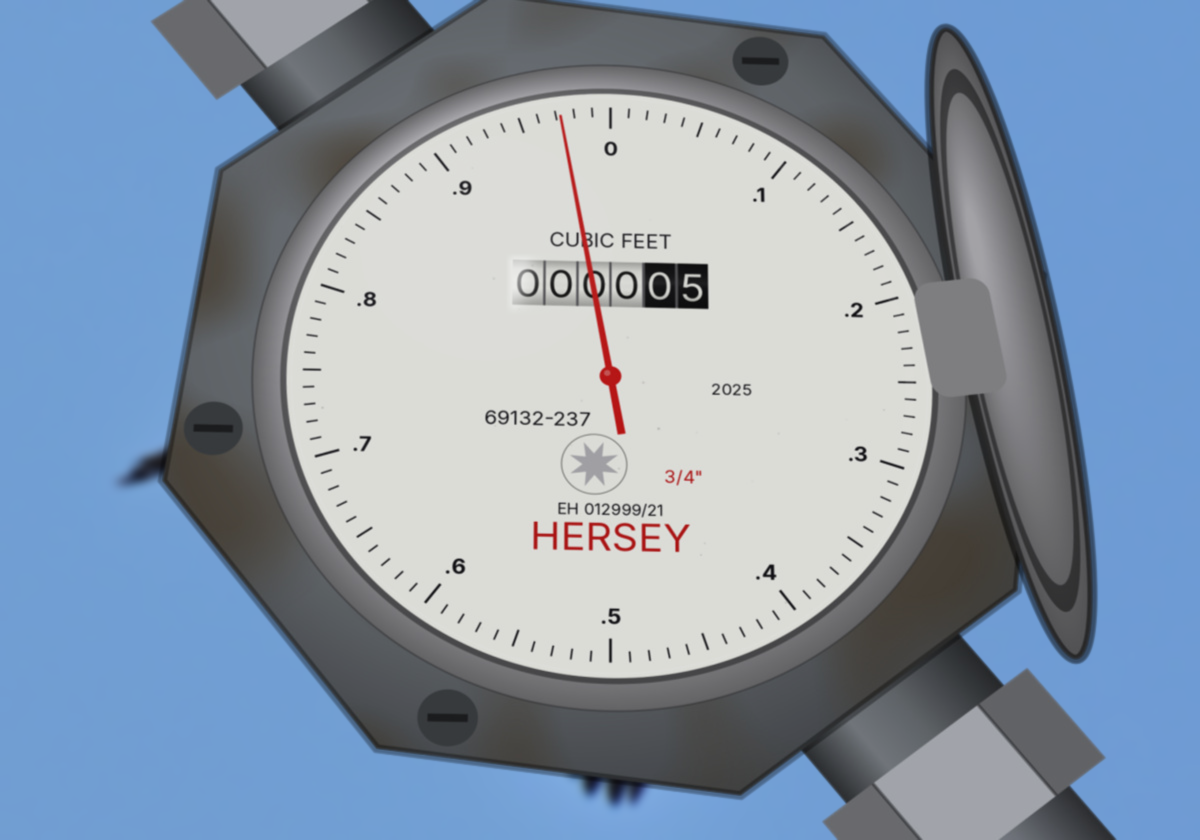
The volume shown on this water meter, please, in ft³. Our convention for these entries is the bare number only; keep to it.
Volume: 4.97
